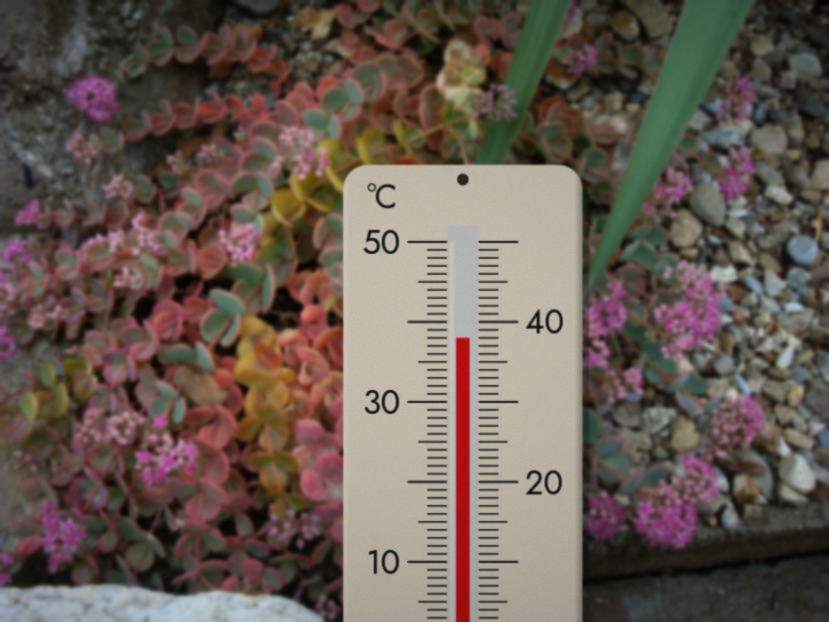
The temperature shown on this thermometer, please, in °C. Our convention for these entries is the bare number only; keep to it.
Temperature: 38
